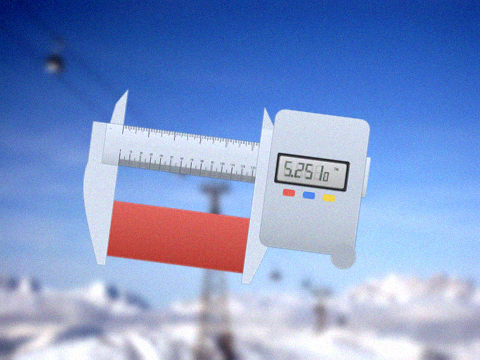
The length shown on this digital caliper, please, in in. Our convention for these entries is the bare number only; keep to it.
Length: 5.2510
